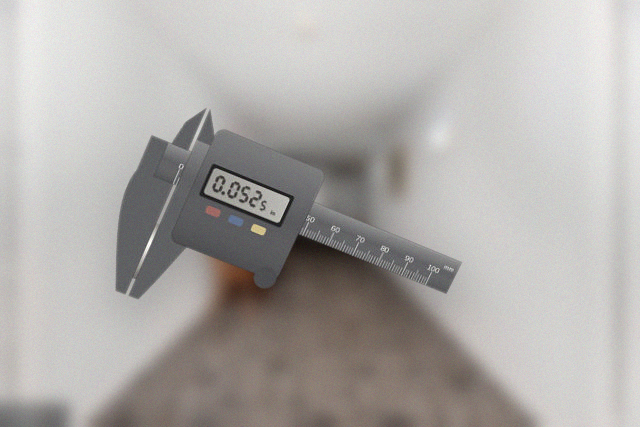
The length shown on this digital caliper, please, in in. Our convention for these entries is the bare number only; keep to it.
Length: 0.0525
